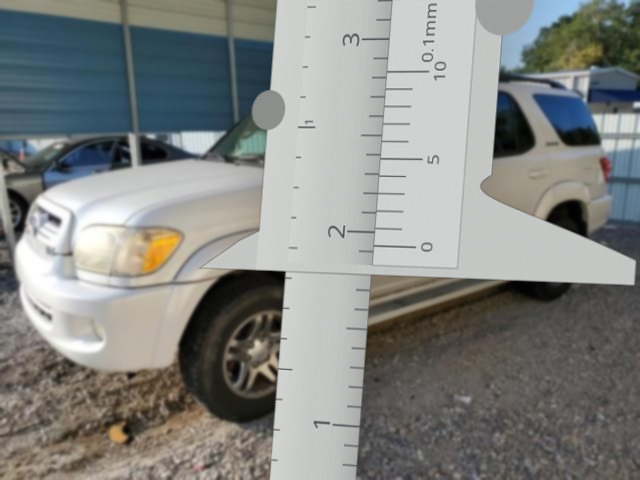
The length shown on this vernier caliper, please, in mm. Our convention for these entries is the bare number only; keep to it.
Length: 19.3
